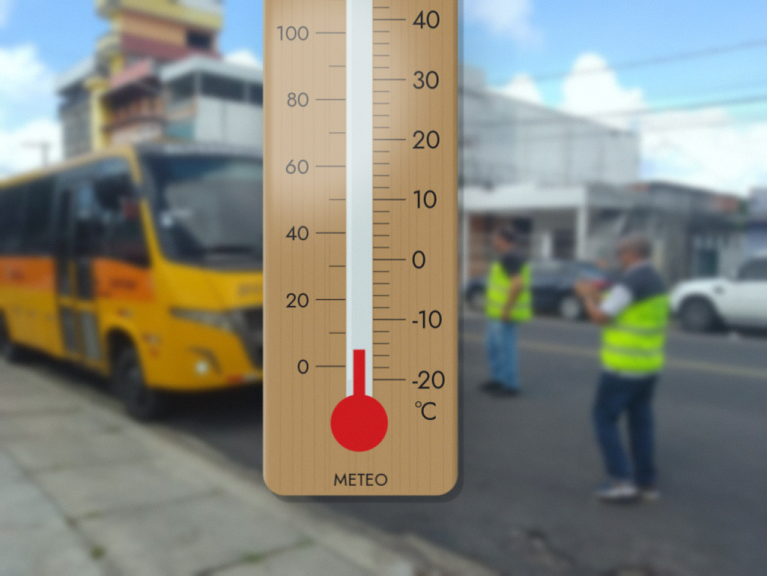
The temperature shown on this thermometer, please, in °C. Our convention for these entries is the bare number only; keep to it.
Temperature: -15
